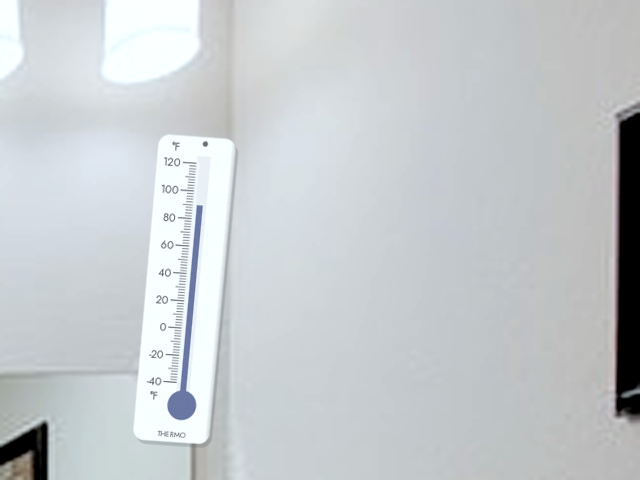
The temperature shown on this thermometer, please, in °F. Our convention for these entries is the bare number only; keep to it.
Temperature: 90
